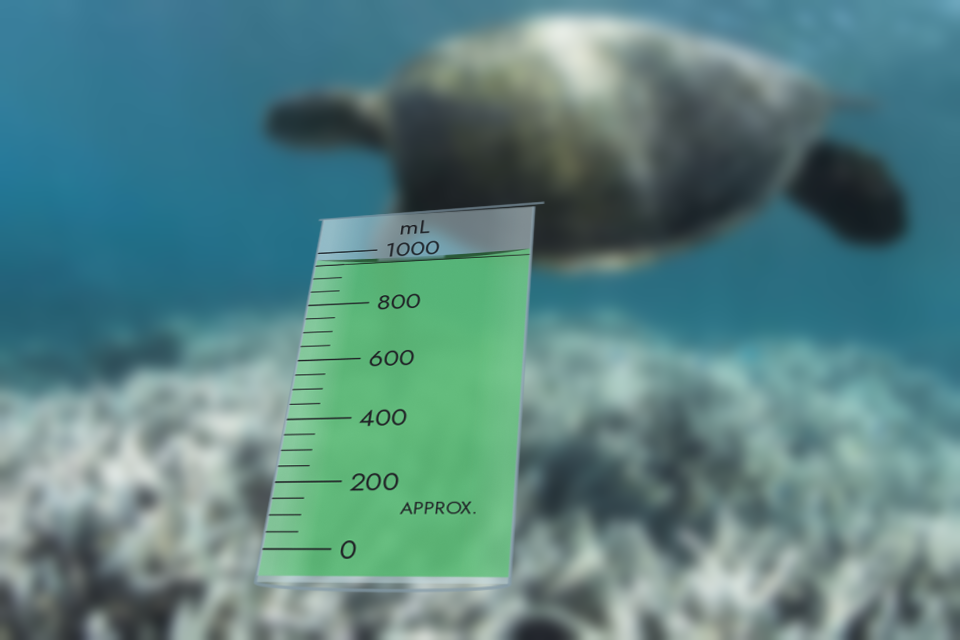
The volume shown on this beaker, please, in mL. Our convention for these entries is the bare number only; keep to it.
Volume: 950
